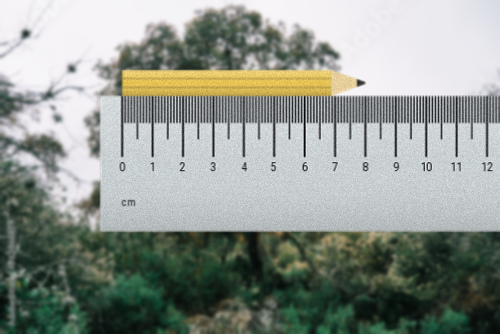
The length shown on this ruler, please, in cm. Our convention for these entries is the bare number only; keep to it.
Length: 8
